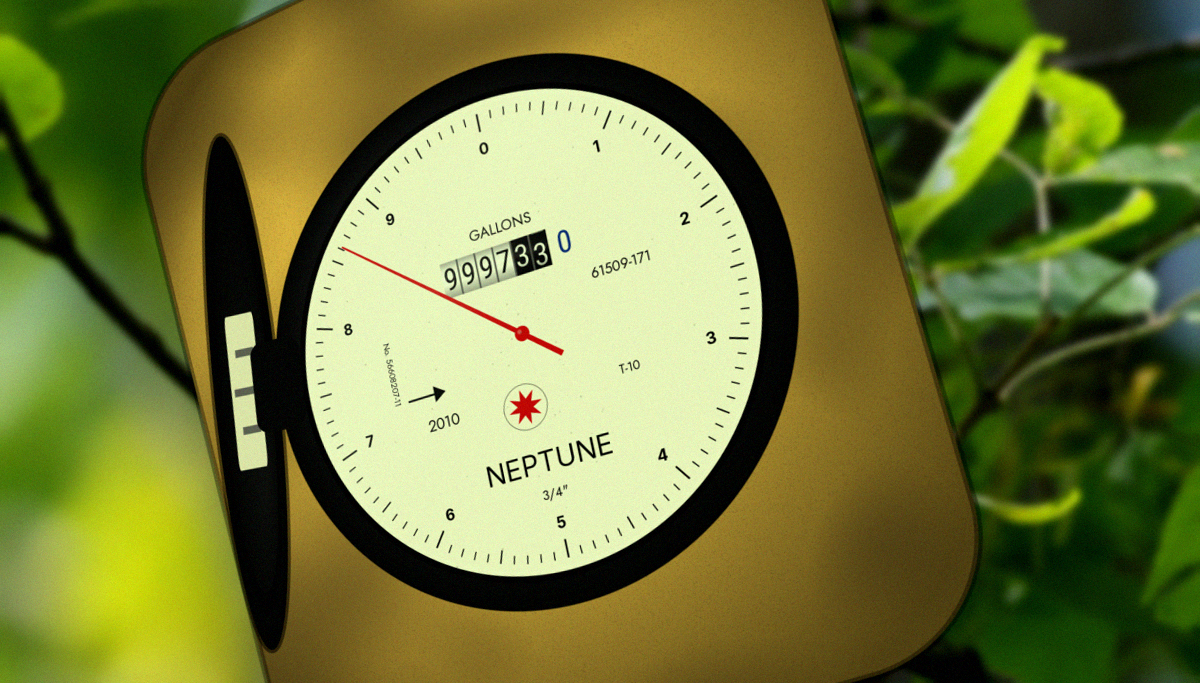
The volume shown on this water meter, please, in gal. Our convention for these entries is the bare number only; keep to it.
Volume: 9997328.6
